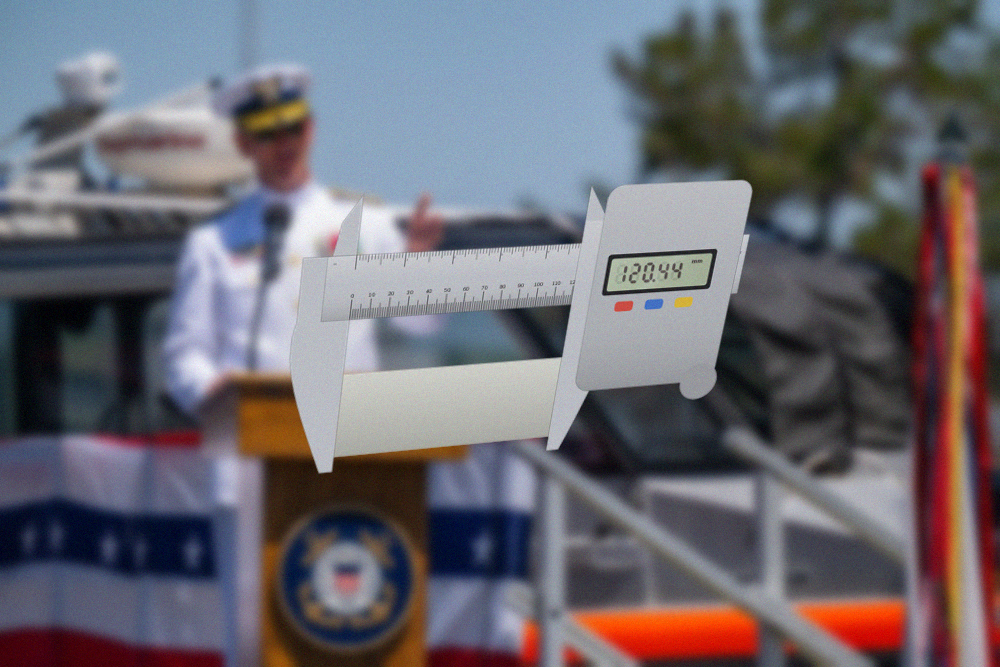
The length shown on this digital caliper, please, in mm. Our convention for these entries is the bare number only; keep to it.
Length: 120.44
